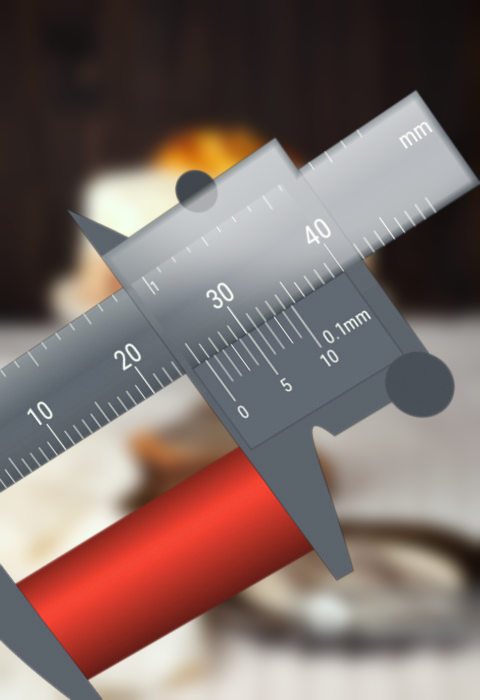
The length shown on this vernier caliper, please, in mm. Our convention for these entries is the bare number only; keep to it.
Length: 25.6
